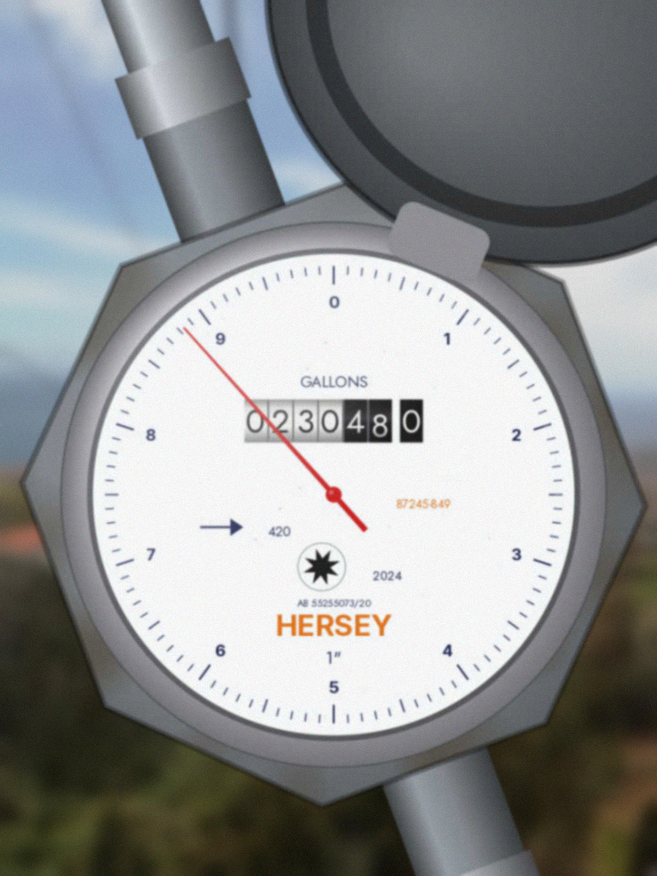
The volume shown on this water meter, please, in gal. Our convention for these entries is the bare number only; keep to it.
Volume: 230478.8
